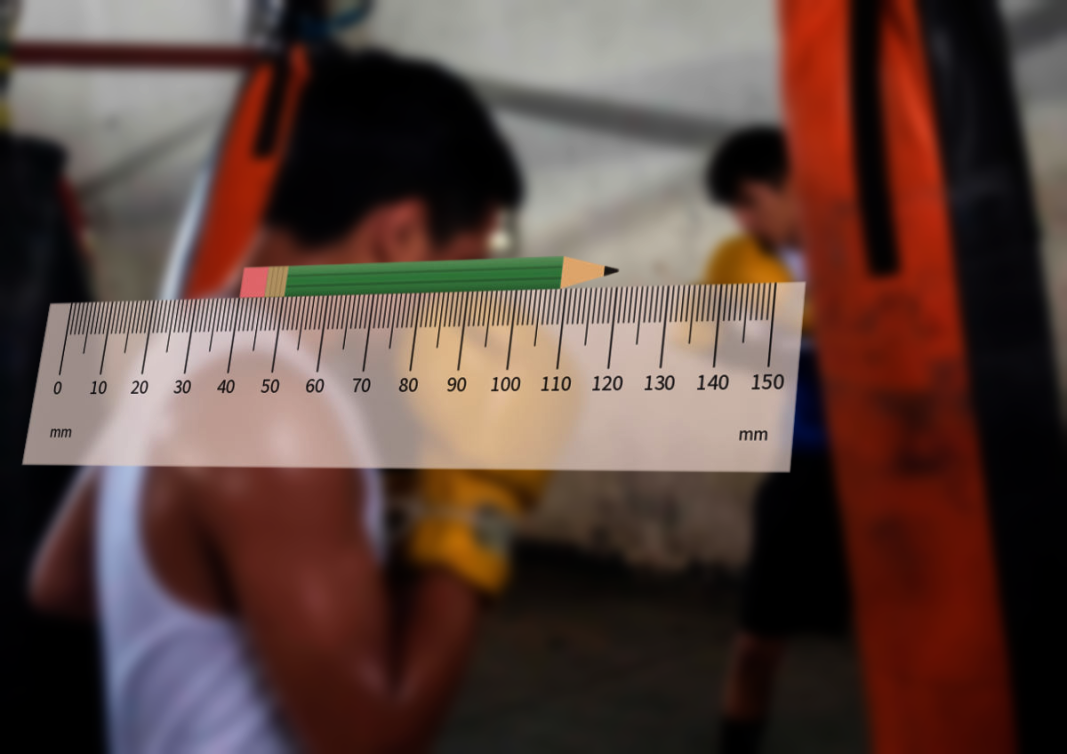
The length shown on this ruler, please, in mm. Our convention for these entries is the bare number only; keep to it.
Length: 80
